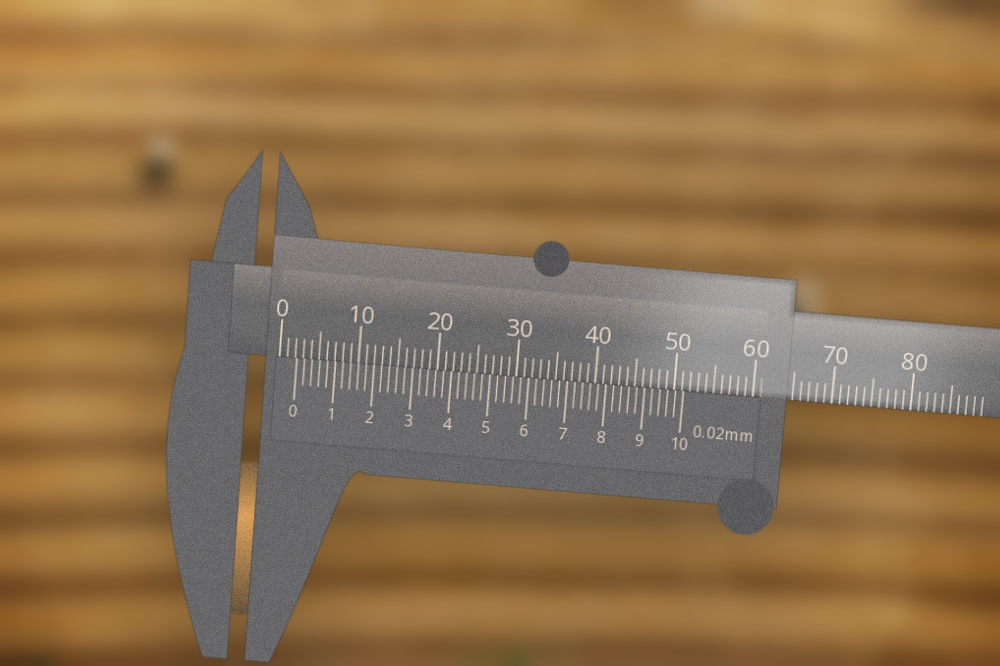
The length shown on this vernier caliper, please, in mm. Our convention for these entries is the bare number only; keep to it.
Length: 2.2
